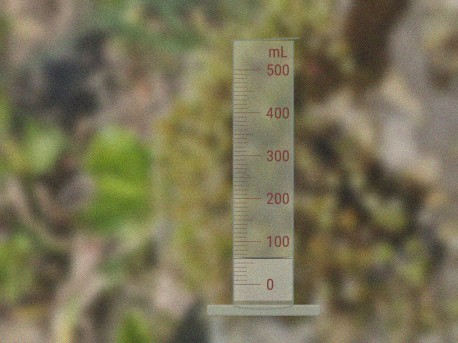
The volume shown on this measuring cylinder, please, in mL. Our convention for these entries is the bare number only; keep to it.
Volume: 60
